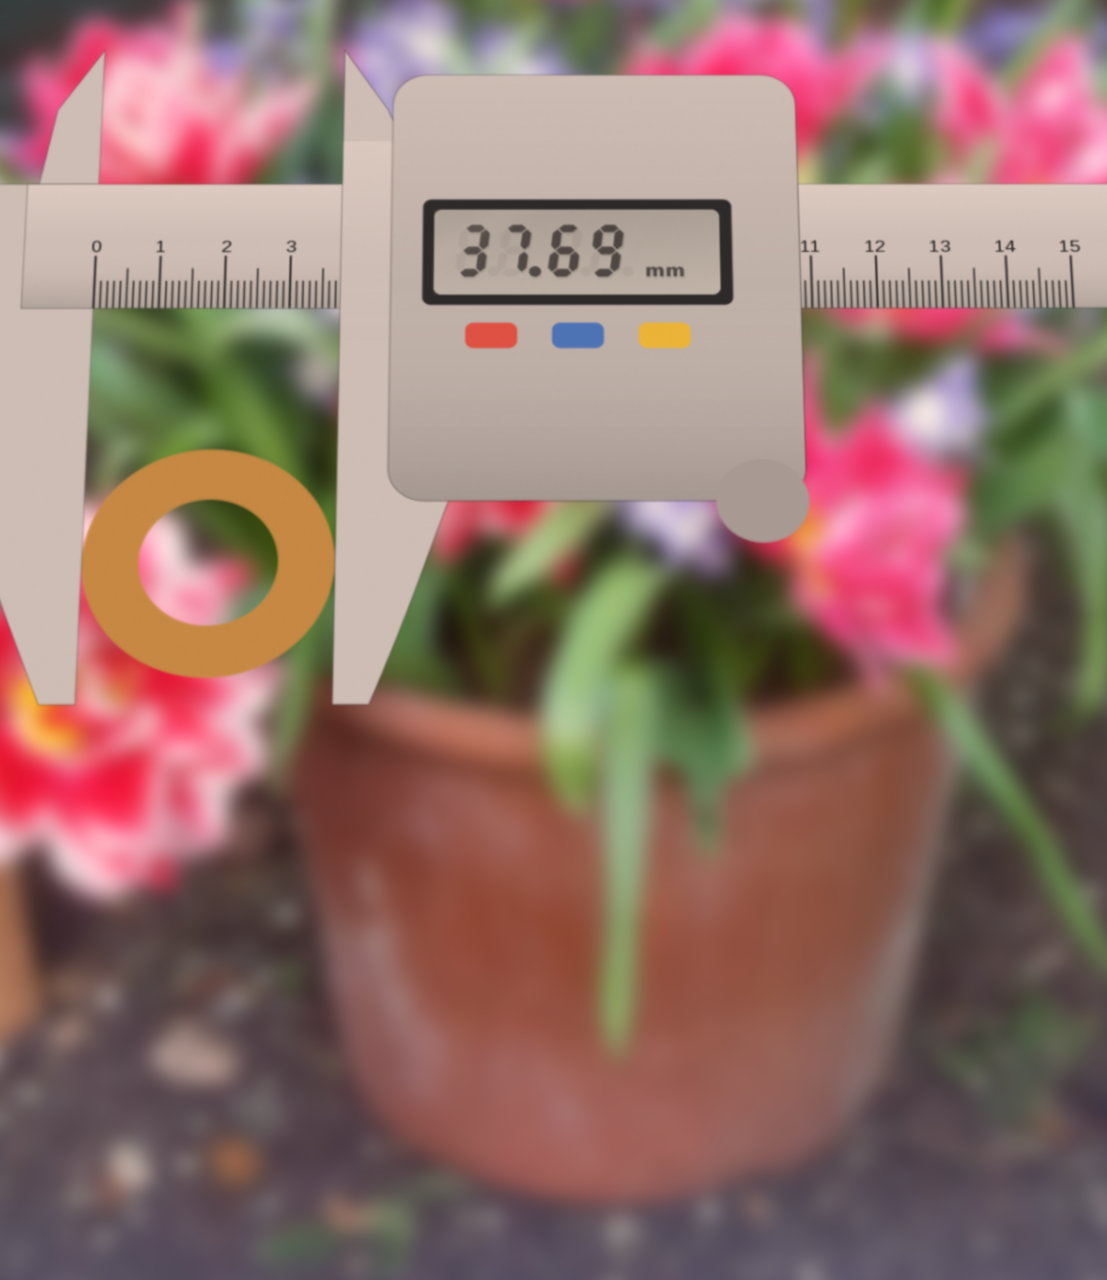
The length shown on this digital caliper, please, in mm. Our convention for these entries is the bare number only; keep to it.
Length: 37.69
